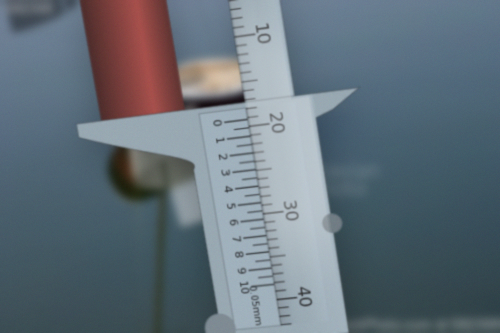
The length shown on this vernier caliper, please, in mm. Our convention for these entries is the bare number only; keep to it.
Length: 19.2
